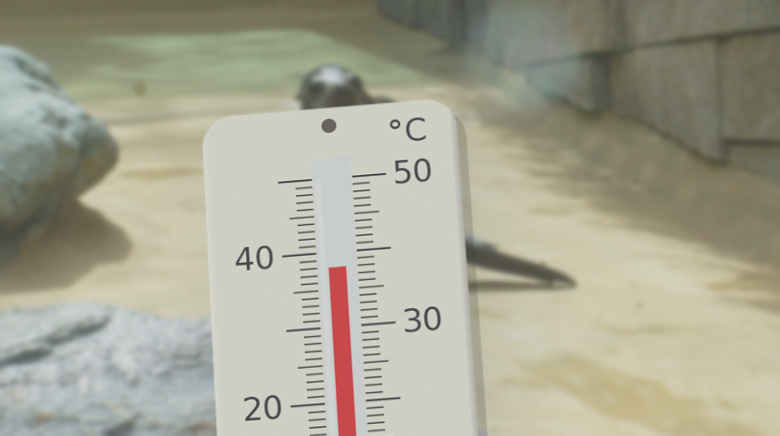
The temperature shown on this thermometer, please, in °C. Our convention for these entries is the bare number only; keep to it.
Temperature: 38
